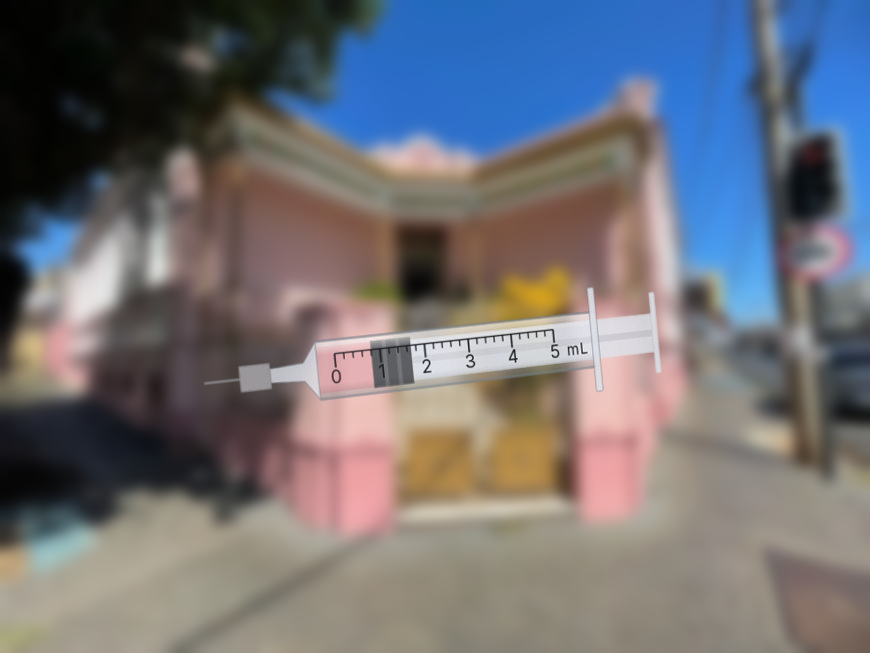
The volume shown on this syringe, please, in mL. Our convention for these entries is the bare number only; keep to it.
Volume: 0.8
